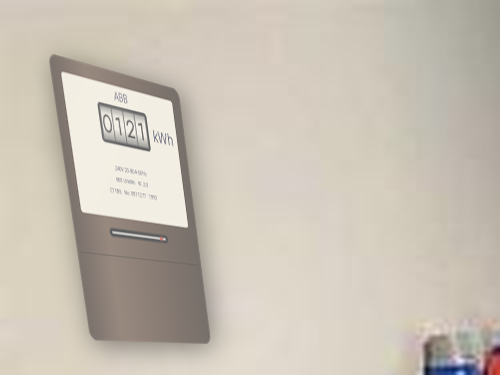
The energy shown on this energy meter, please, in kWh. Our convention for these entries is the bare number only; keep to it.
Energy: 121
